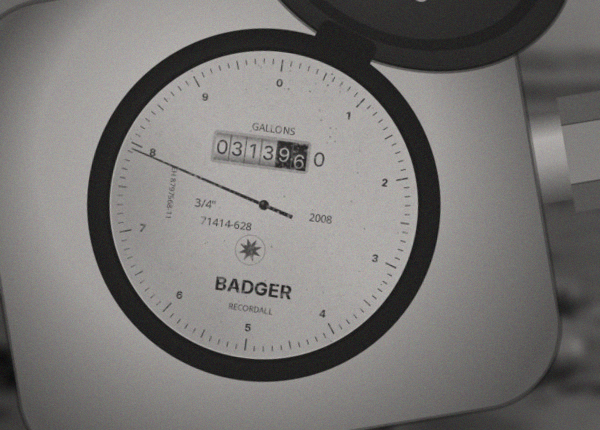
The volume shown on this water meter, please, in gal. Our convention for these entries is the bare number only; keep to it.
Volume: 313957.9
